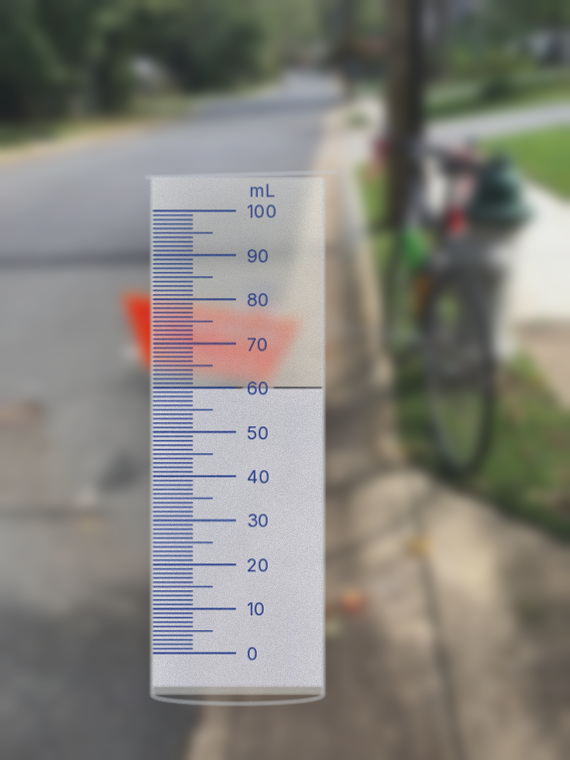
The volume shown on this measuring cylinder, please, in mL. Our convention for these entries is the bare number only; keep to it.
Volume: 60
